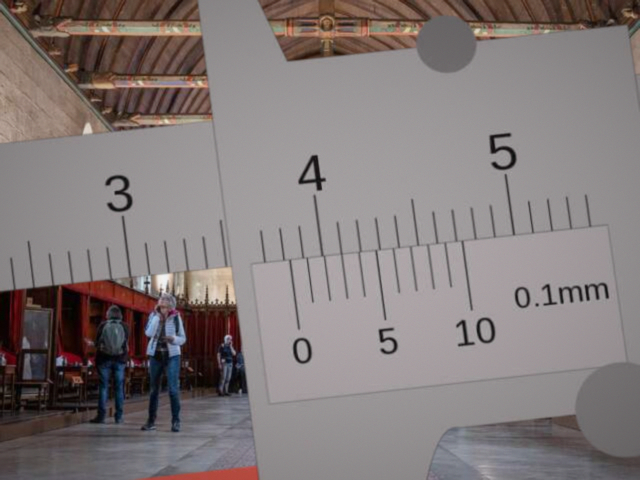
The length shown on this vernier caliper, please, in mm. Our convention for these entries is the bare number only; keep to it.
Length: 38.3
